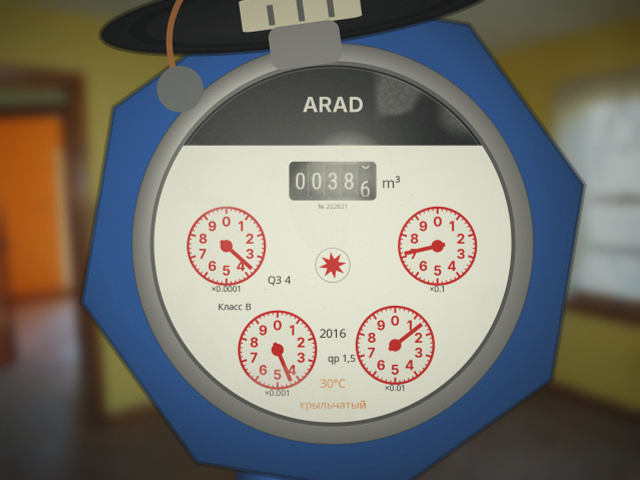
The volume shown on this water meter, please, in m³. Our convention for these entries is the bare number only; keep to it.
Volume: 385.7143
